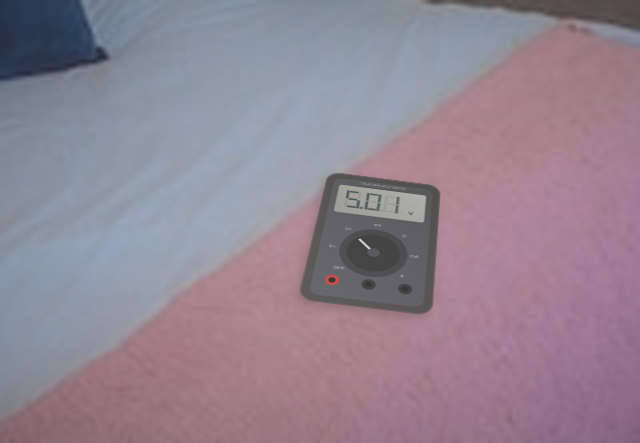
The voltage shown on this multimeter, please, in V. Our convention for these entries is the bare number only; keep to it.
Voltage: 5.01
